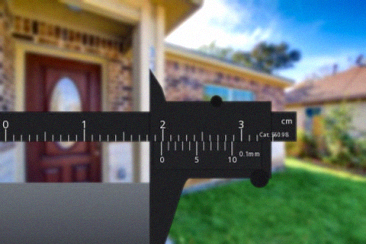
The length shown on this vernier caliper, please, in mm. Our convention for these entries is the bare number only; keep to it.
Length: 19.8
